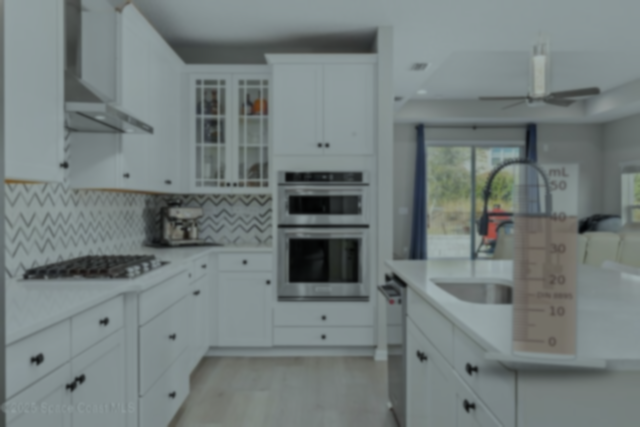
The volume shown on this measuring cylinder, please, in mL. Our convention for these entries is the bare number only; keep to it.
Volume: 40
